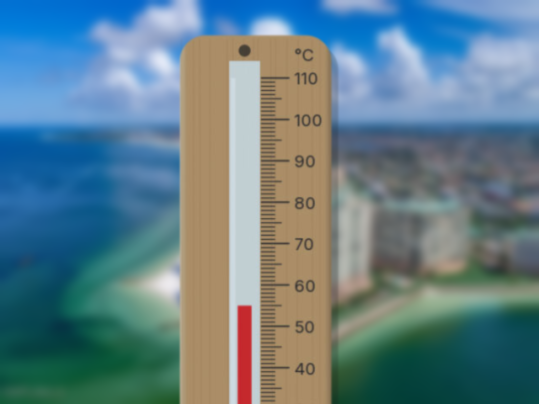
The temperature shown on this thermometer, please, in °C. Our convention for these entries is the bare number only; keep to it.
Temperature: 55
